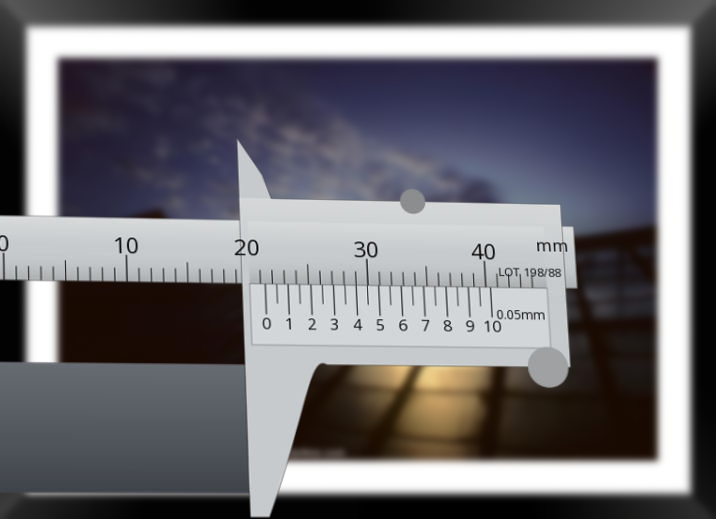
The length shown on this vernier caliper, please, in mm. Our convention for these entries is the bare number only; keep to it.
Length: 21.4
